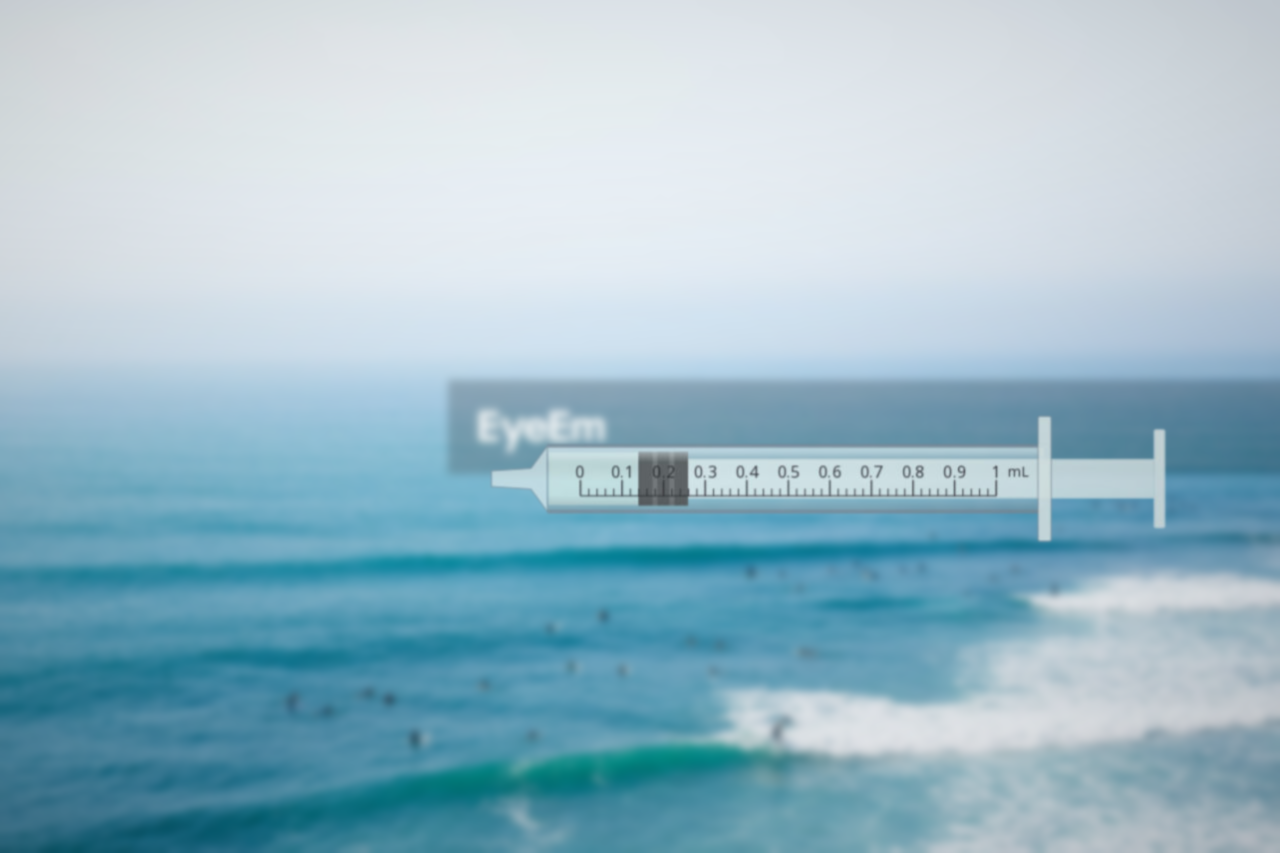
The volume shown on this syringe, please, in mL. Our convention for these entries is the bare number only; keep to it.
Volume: 0.14
